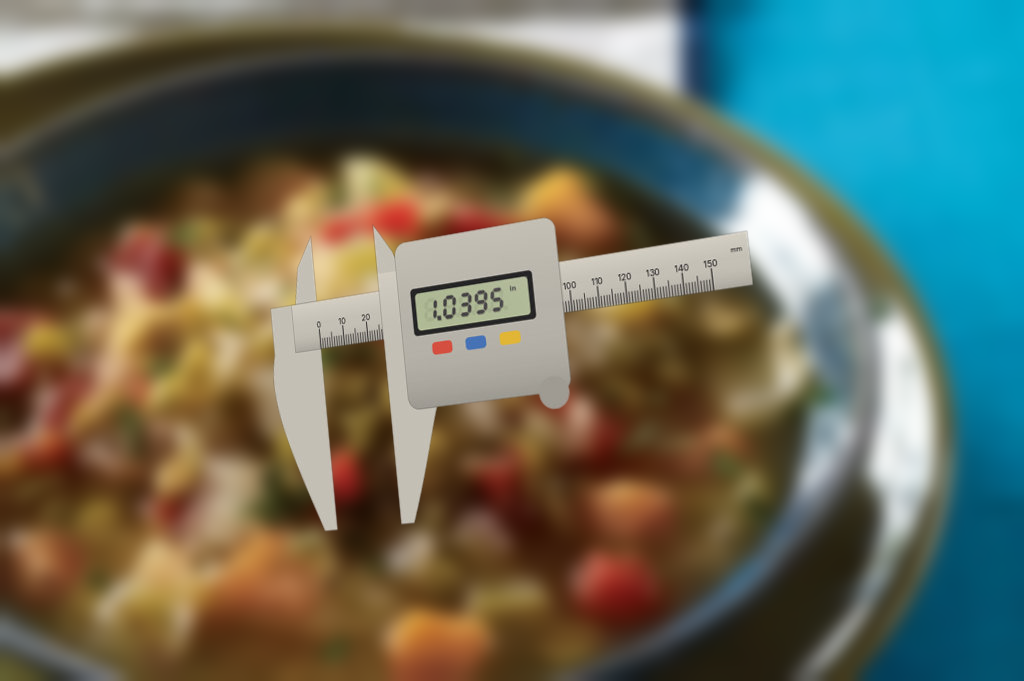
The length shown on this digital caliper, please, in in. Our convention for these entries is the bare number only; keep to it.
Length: 1.0395
